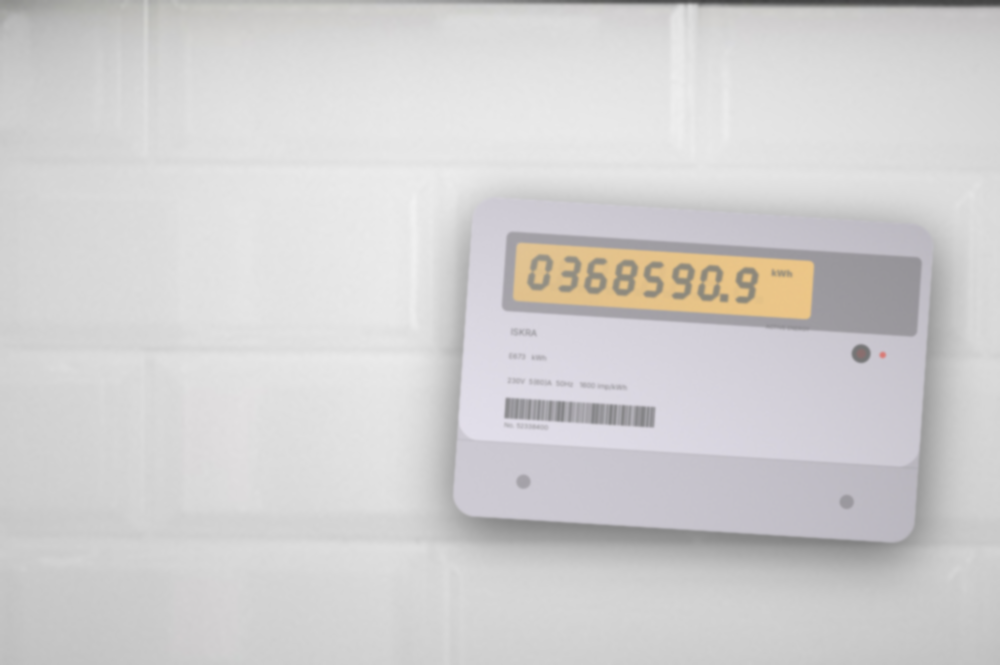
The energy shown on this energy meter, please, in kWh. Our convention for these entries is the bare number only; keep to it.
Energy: 368590.9
